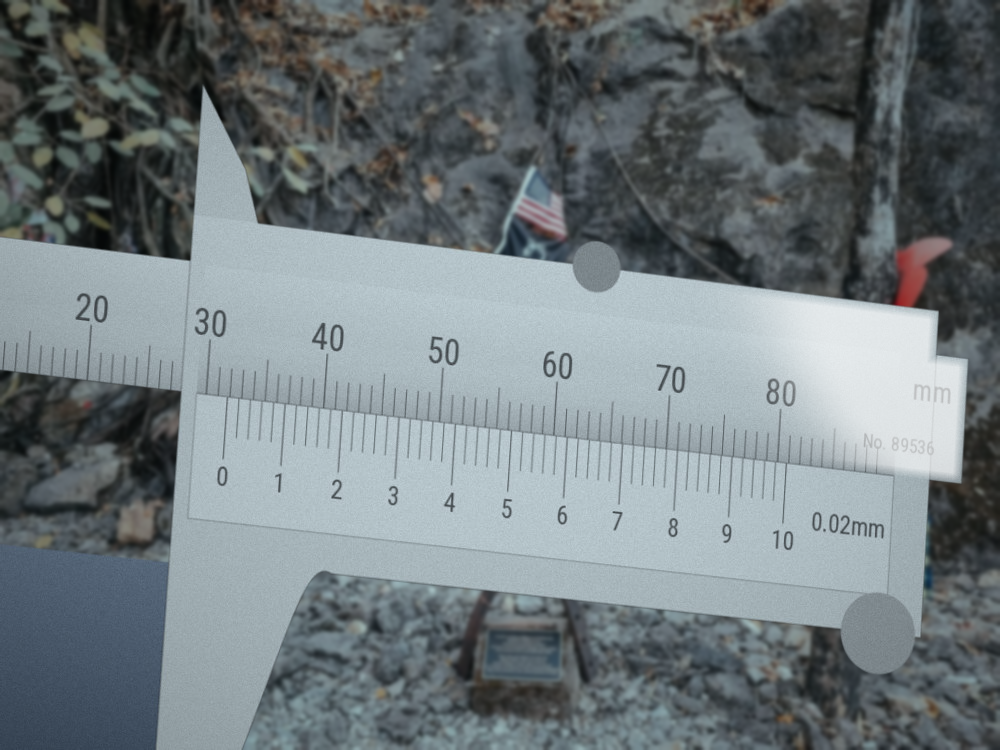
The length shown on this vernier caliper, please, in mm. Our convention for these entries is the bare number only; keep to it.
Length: 31.8
